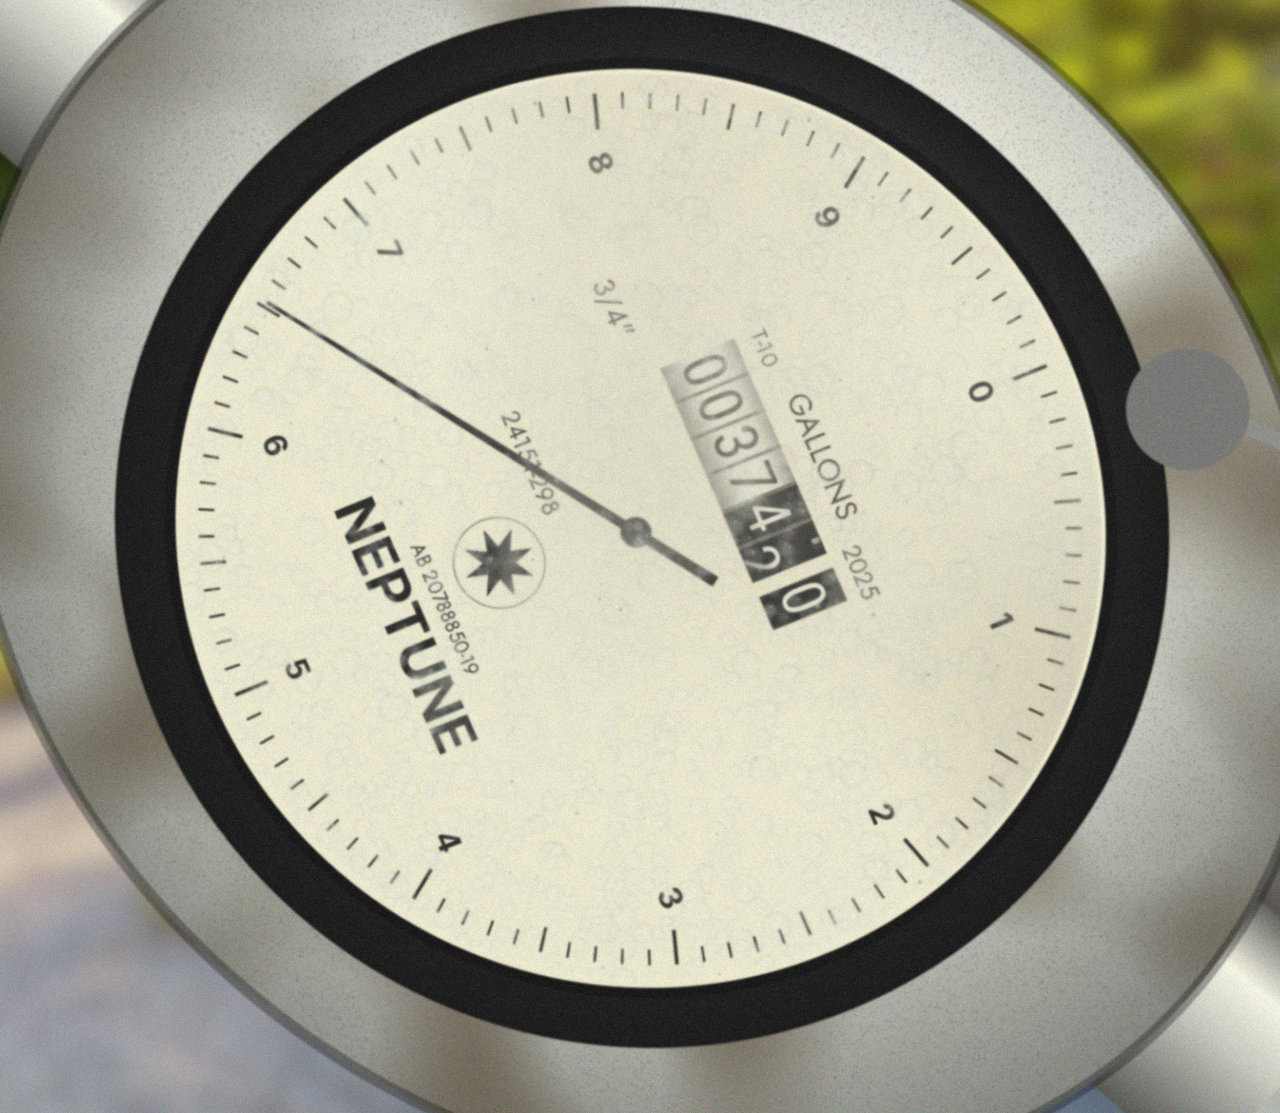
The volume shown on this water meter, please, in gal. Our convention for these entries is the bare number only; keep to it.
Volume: 37416.5
